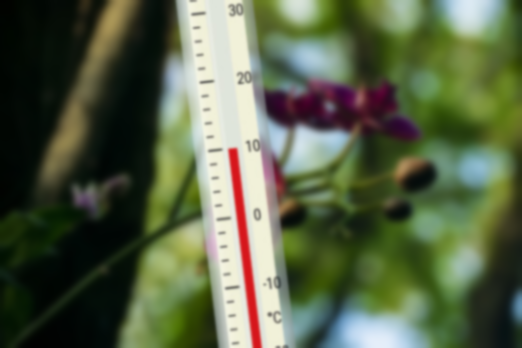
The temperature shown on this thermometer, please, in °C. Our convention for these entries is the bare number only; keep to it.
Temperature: 10
